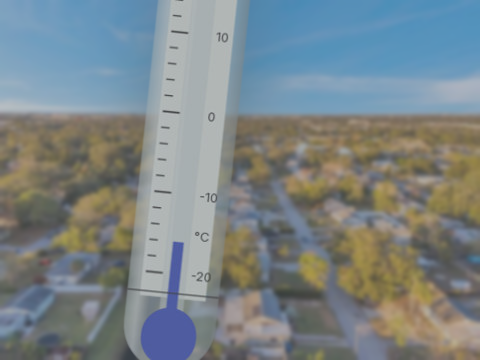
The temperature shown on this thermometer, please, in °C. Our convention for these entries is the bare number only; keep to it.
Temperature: -16
